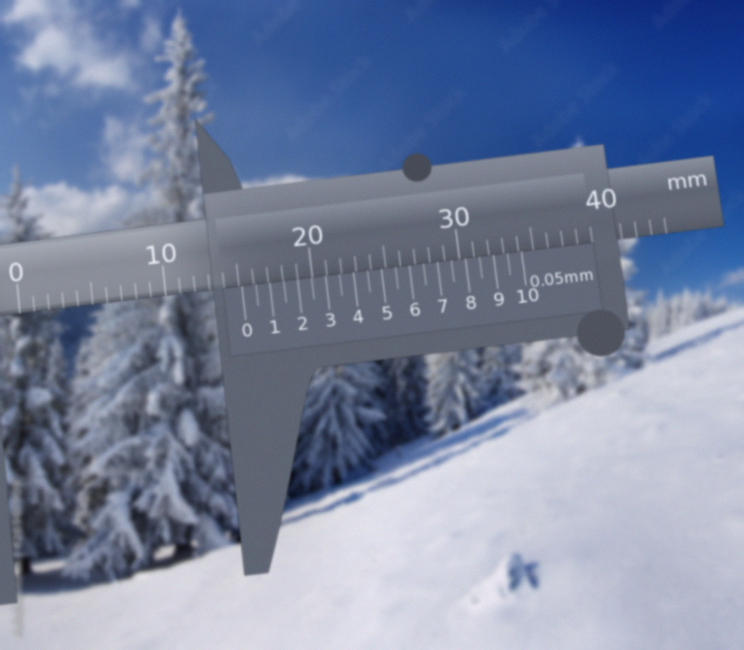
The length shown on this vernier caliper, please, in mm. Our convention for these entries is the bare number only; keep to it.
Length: 15.2
